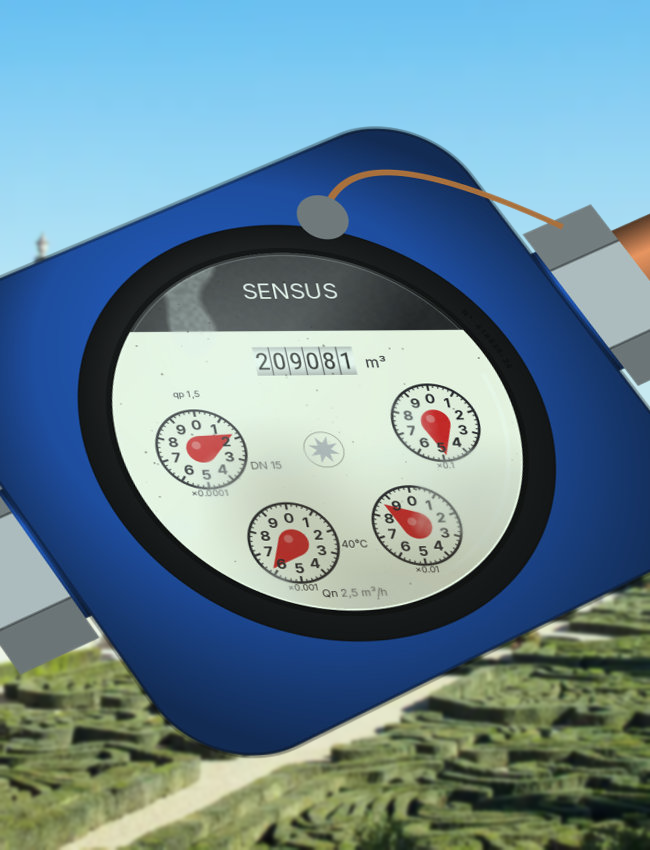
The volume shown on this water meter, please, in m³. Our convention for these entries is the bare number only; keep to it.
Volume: 209081.4861
